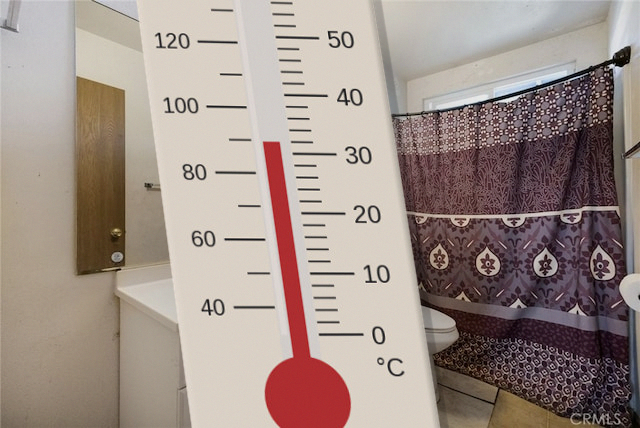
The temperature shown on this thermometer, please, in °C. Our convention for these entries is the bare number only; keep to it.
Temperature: 32
